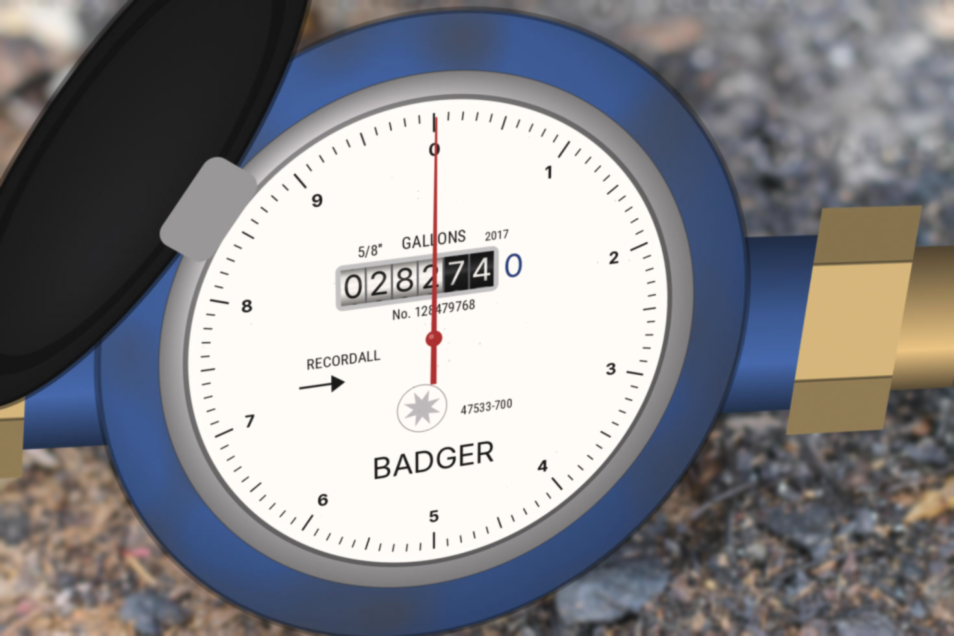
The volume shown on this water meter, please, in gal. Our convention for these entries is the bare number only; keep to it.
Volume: 282740.0
